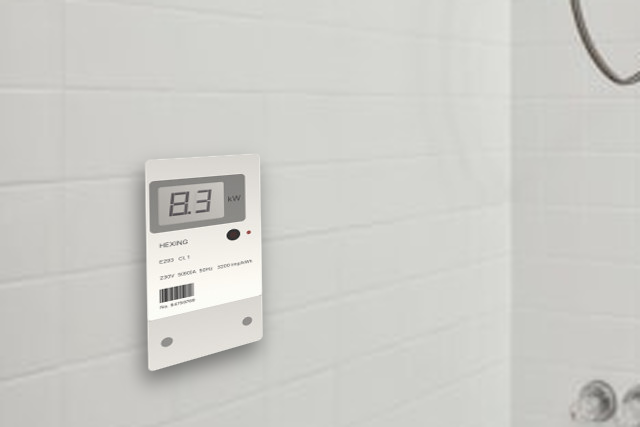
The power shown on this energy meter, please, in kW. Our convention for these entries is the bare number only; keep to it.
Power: 8.3
